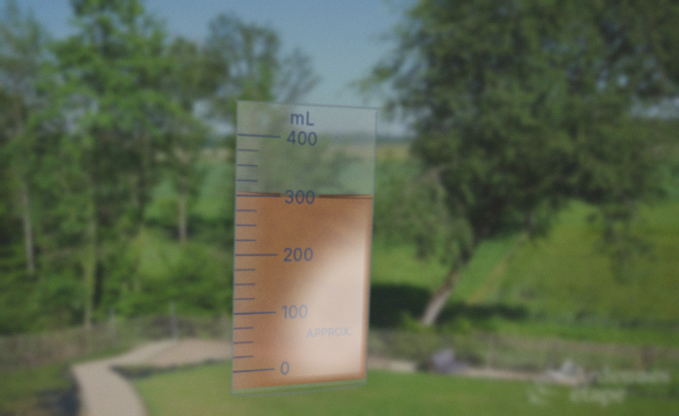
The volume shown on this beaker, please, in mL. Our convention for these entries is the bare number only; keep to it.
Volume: 300
